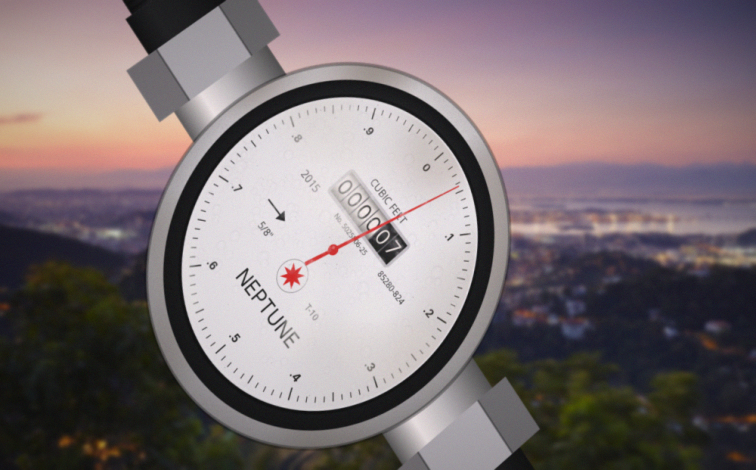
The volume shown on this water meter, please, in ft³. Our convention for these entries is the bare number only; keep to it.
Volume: 7.04
